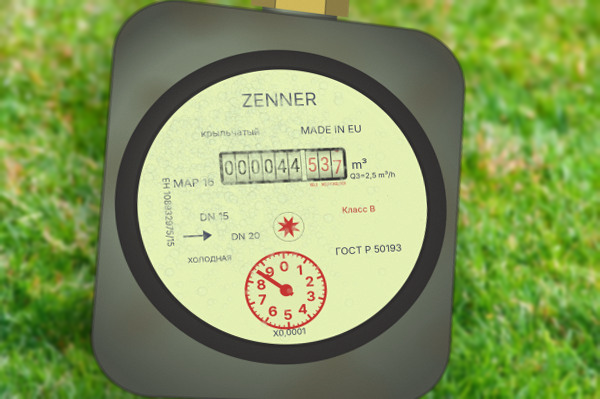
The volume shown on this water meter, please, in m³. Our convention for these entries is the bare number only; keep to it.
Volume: 44.5368
